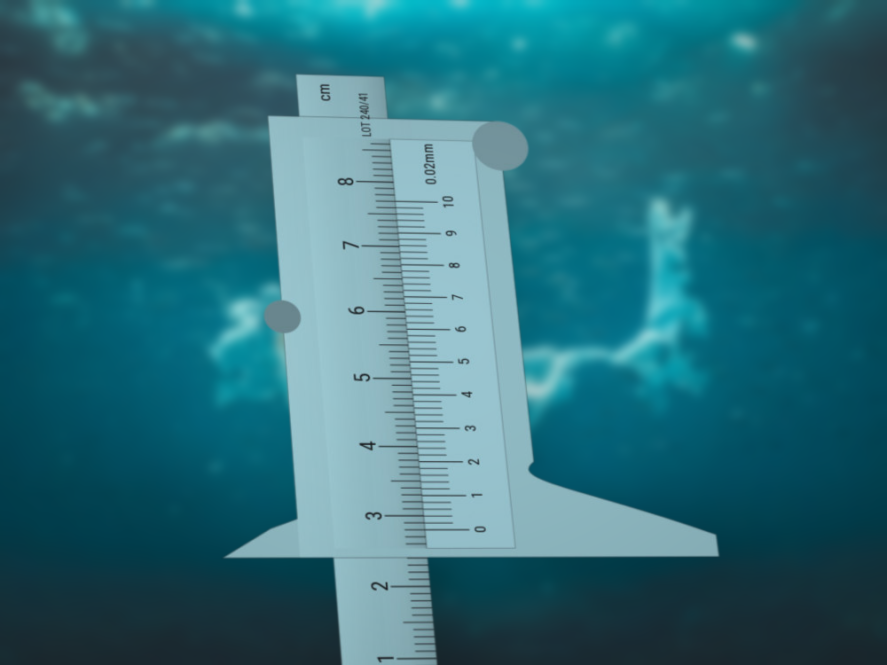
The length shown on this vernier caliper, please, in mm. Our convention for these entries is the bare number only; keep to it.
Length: 28.0
